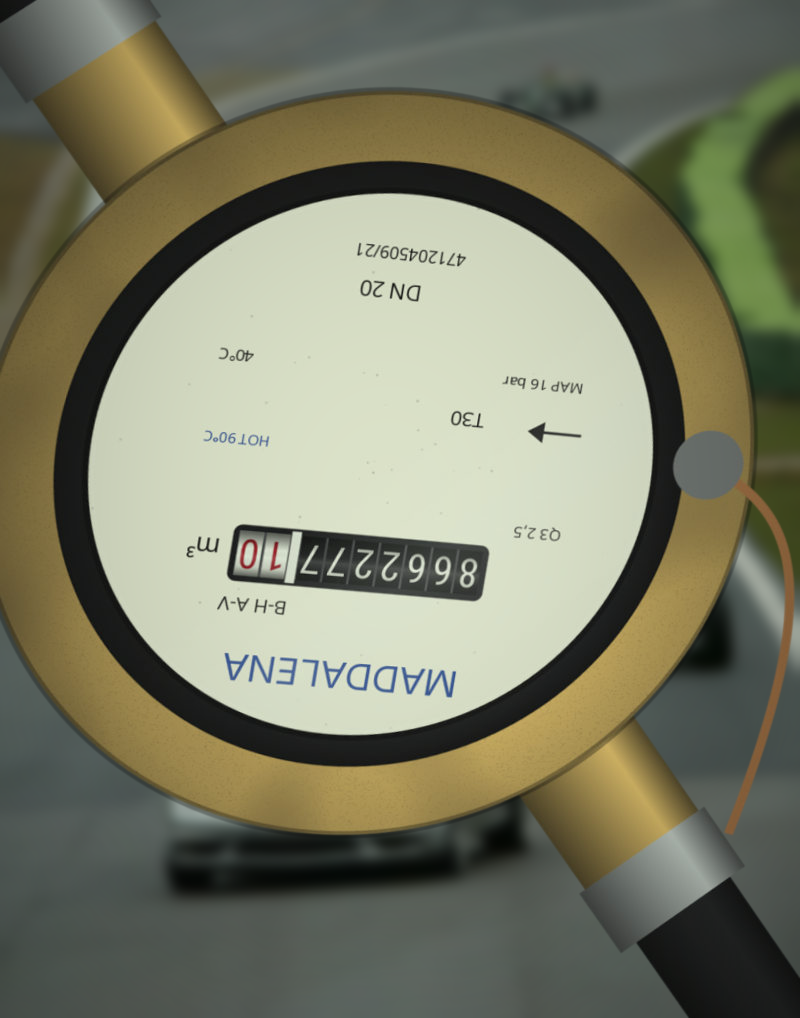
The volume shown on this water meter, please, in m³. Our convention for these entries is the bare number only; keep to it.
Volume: 8662277.10
